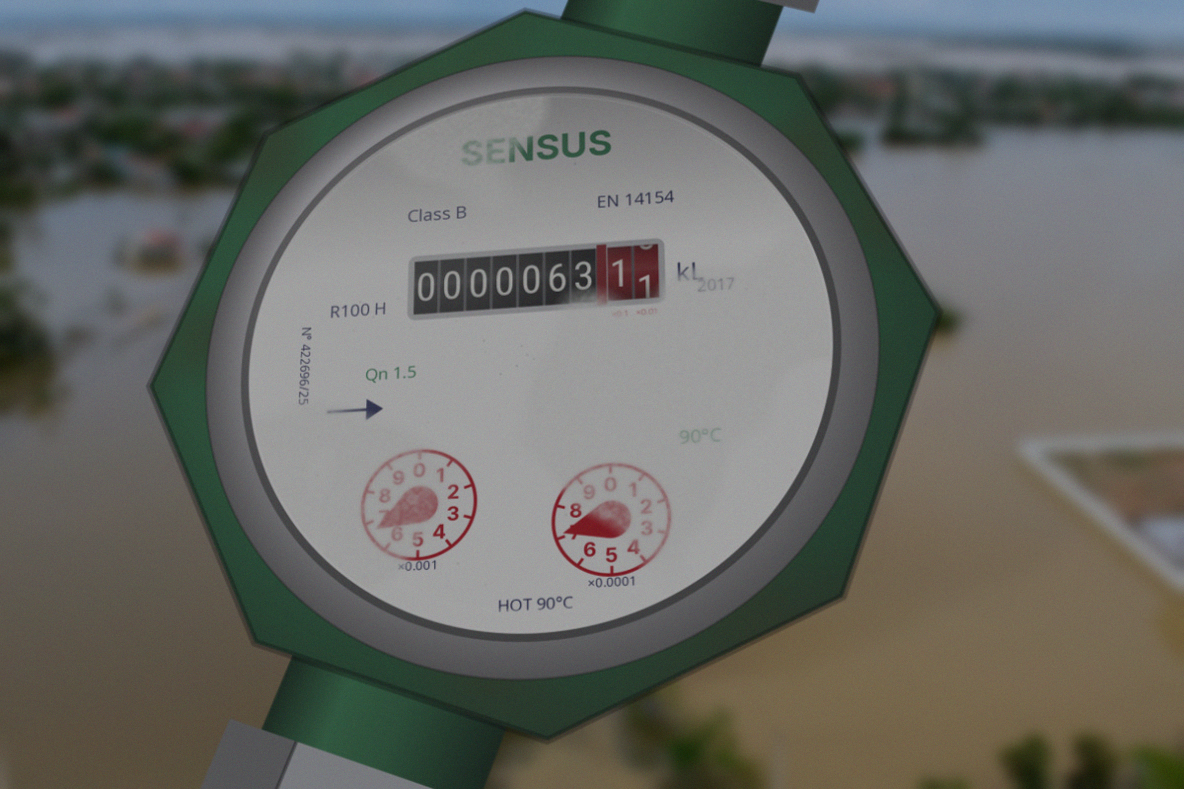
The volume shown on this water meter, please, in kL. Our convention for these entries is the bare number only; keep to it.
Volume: 63.1067
